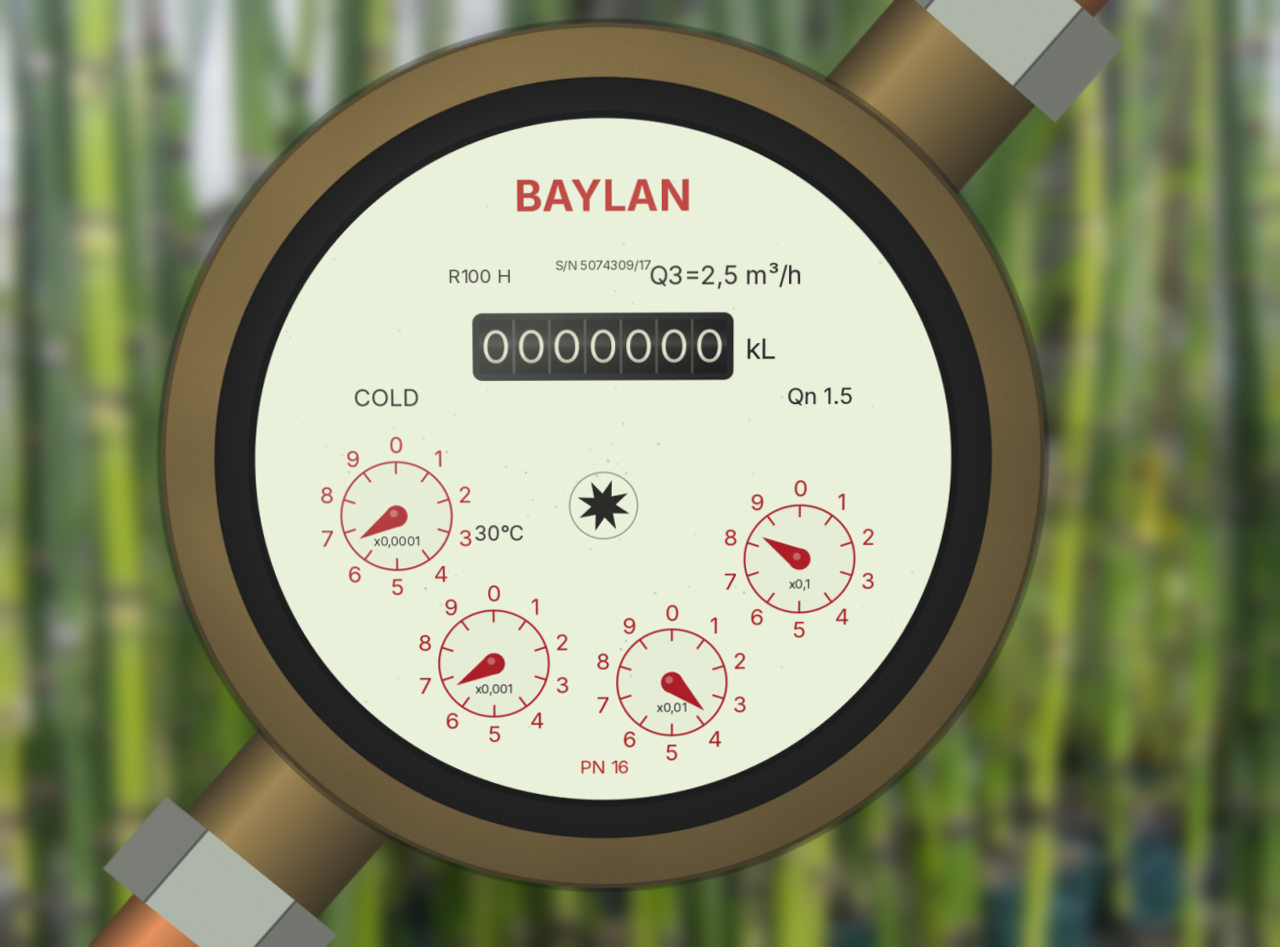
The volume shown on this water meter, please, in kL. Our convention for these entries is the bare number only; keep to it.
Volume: 0.8366
